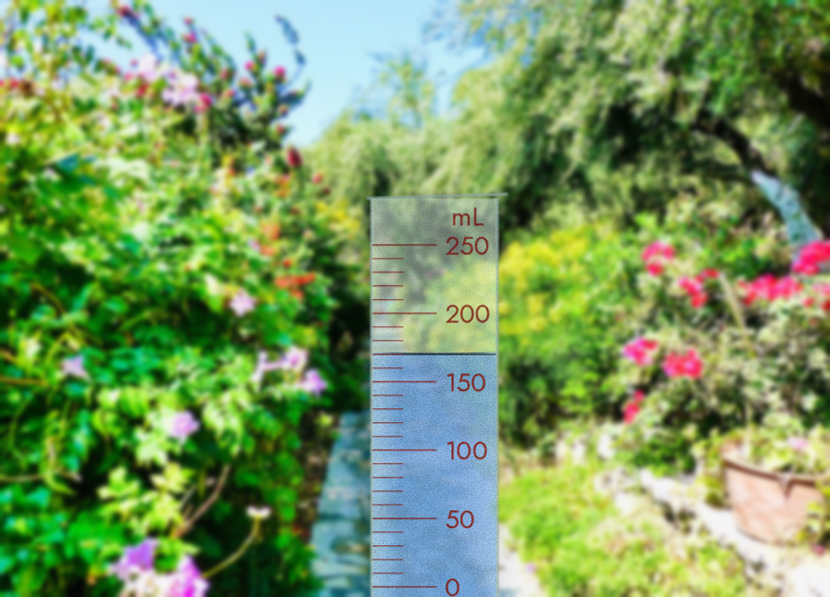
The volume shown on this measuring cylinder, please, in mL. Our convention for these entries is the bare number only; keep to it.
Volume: 170
